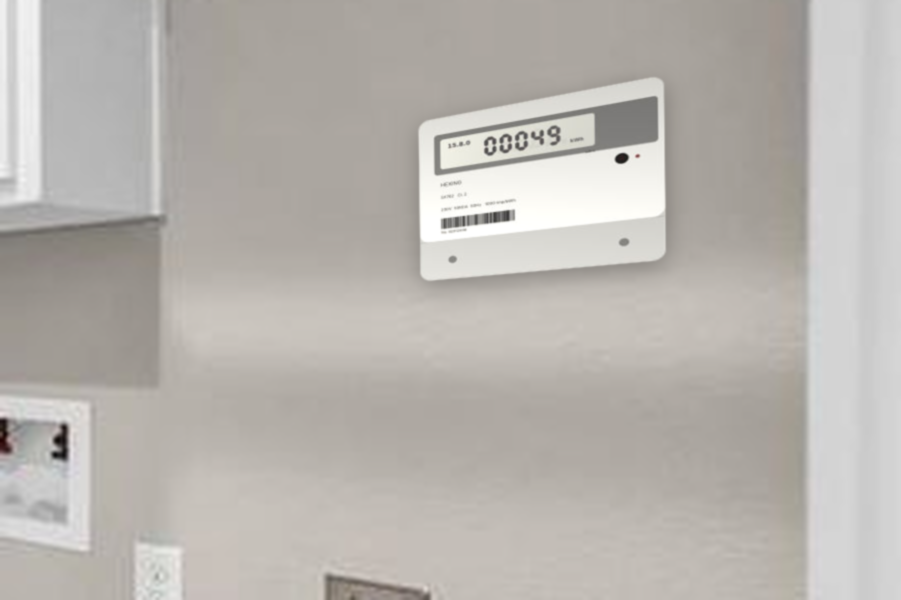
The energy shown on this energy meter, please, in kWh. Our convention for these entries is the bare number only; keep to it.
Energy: 49
